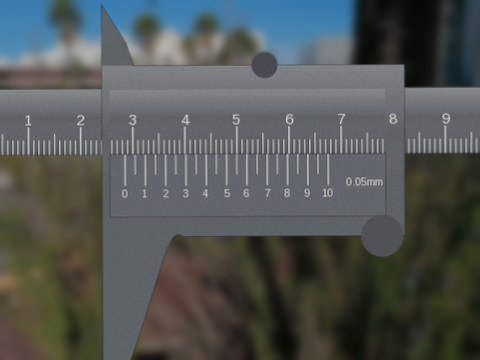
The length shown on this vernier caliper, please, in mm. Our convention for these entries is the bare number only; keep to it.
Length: 28.5
